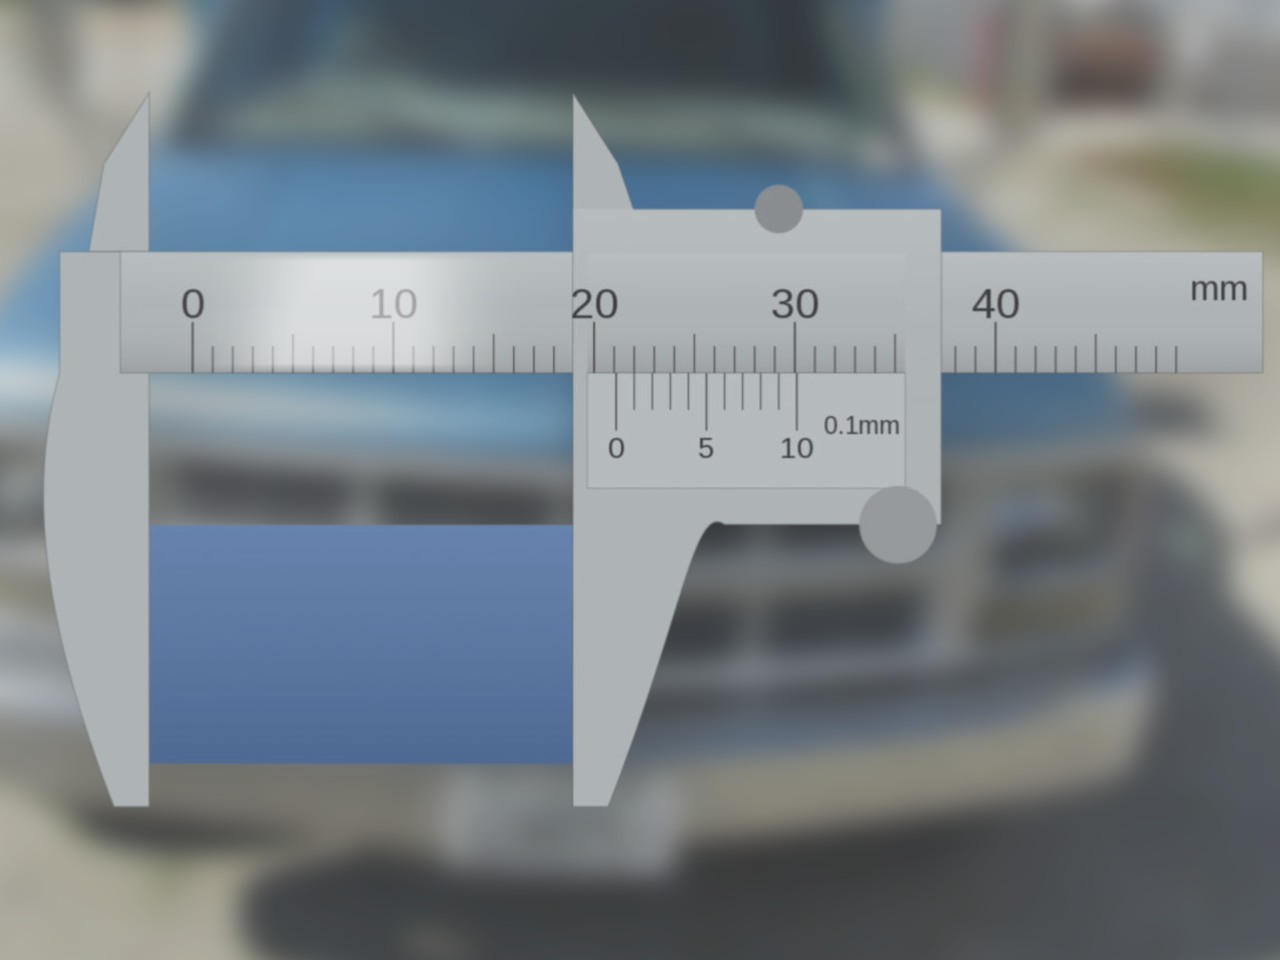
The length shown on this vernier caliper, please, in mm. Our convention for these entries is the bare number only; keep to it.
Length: 21.1
